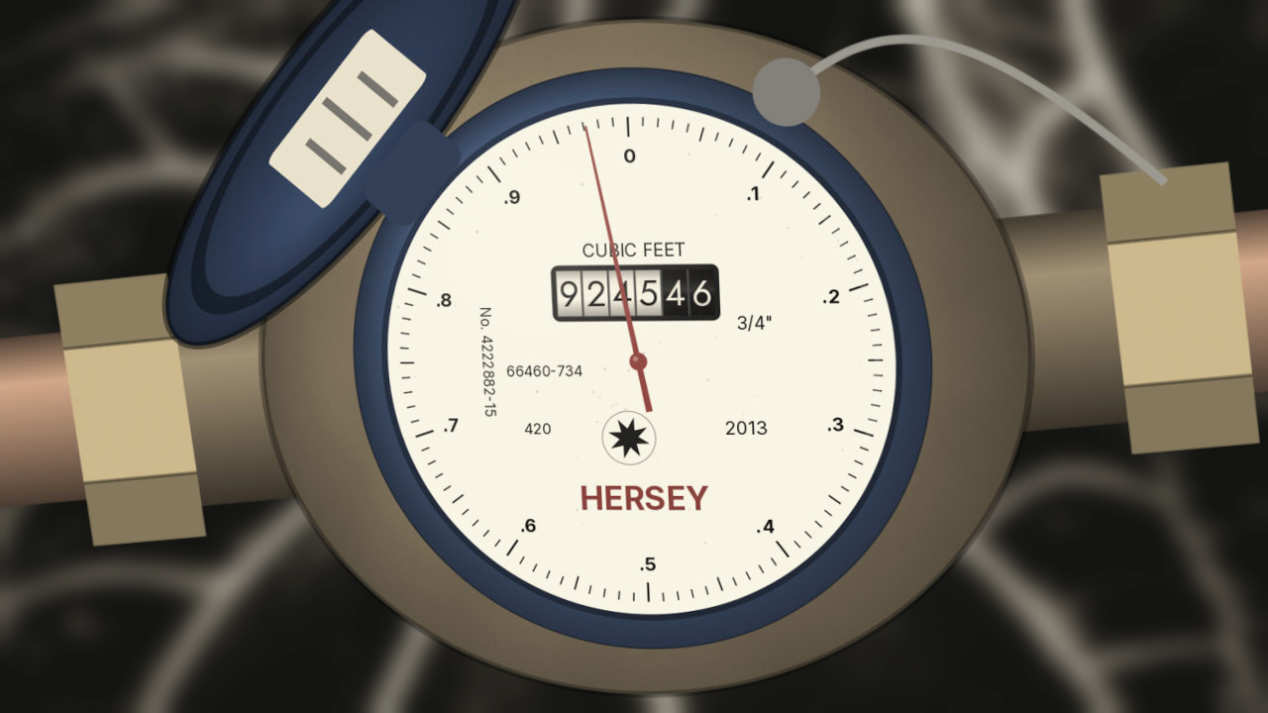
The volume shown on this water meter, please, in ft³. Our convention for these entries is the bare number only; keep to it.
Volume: 924545.97
